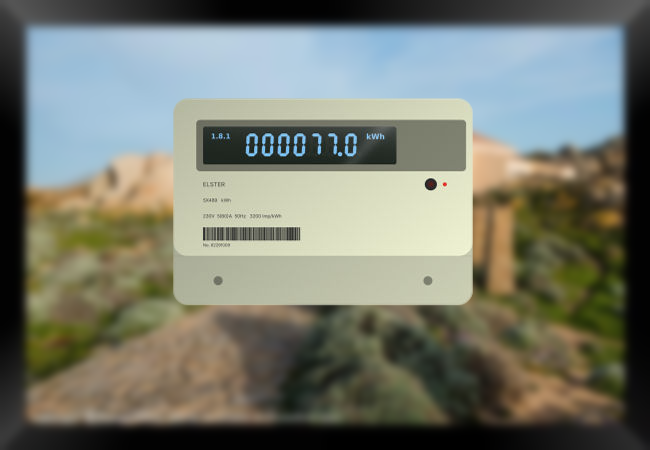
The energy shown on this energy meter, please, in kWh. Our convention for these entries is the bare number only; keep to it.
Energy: 77.0
